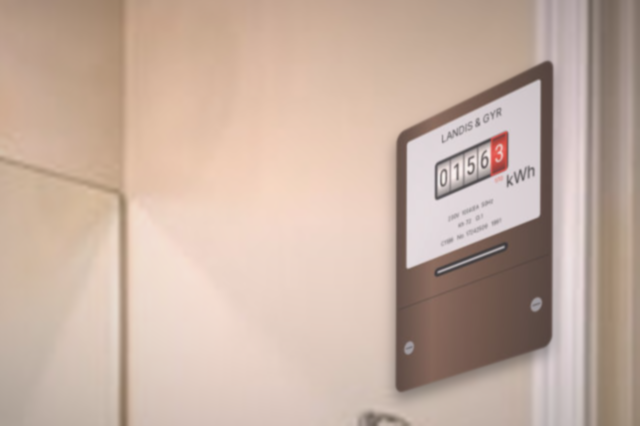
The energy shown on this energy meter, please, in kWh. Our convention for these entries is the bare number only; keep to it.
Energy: 156.3
